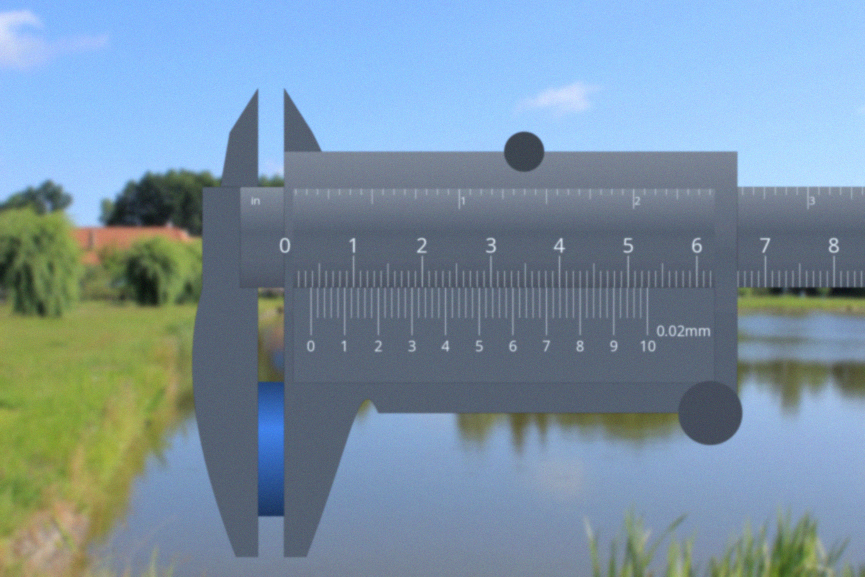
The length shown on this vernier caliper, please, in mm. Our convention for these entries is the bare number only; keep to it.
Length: 3.8
